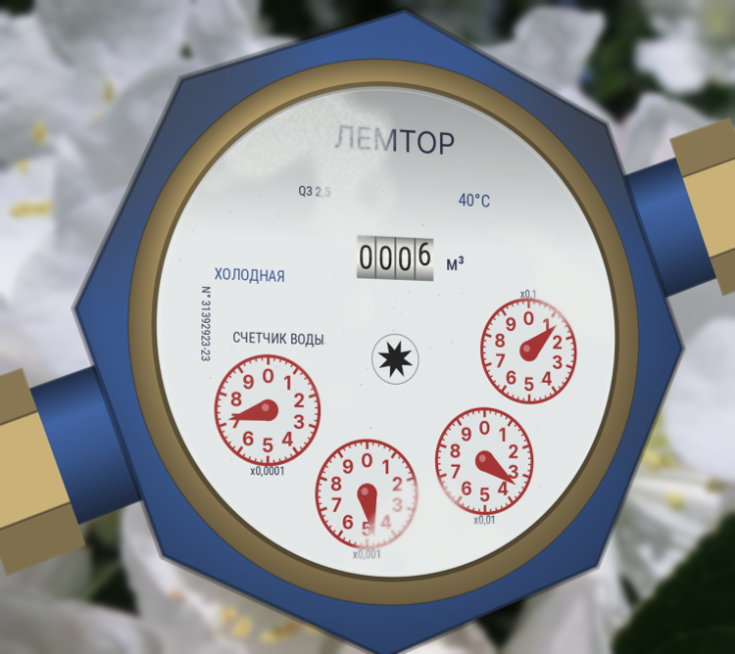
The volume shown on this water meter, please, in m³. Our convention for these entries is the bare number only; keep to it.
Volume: 6.1347
